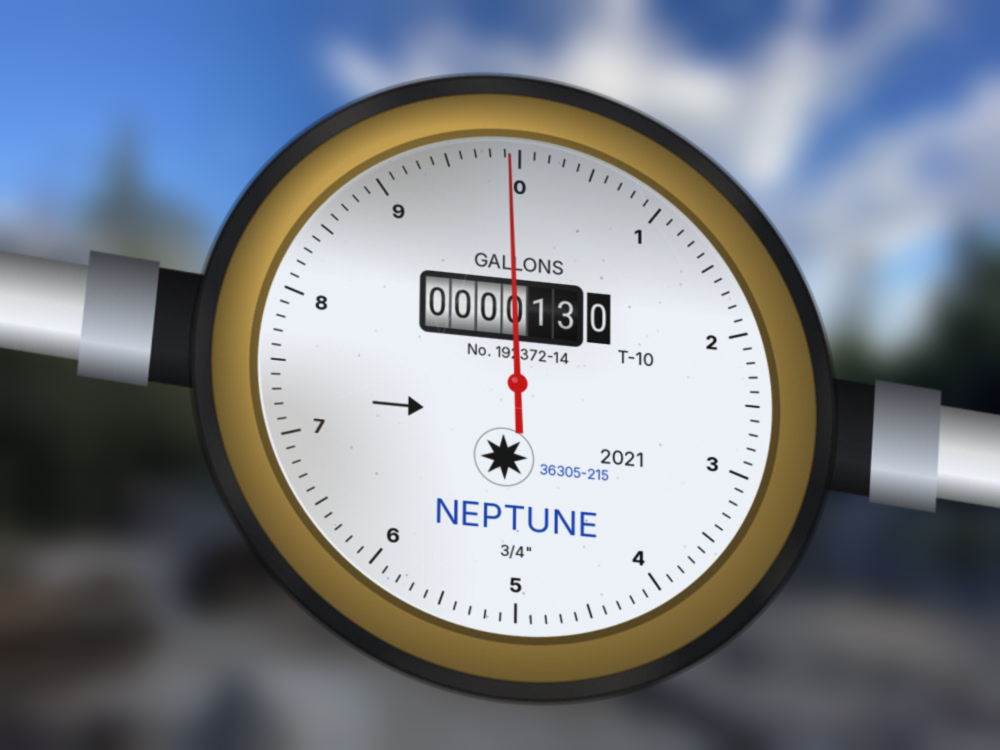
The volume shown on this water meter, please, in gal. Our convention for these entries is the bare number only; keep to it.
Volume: 129.9
